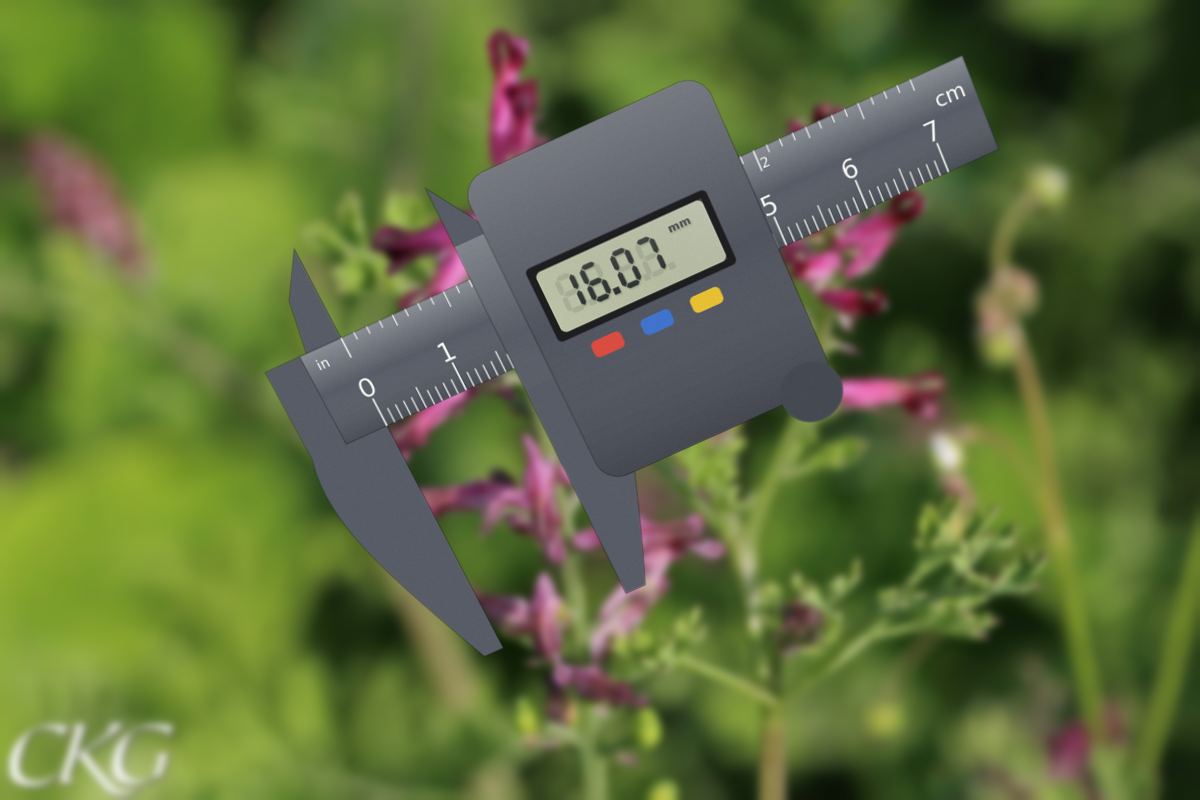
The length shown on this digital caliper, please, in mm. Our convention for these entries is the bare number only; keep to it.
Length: 16.07
